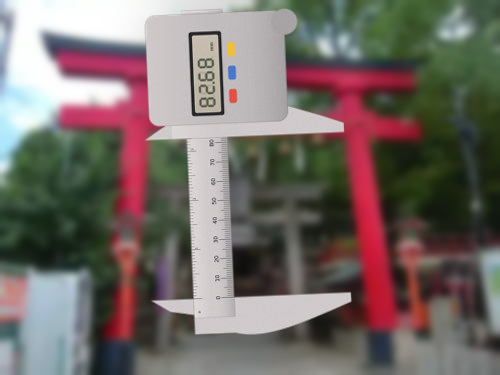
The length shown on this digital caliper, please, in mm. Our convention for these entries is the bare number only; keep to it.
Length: 82.68
